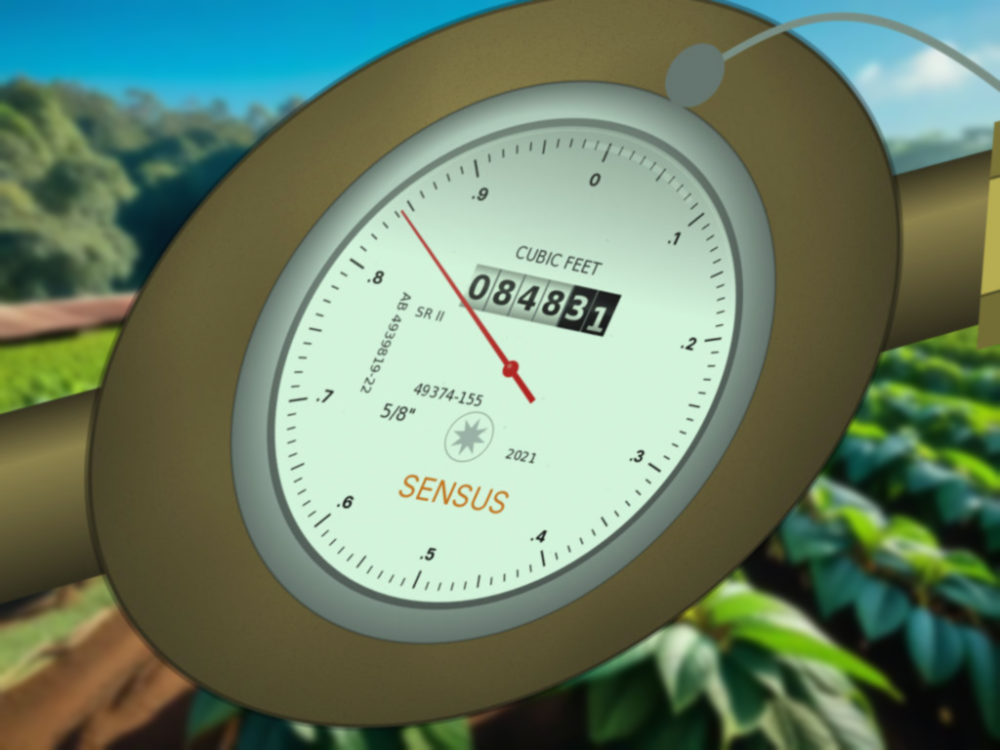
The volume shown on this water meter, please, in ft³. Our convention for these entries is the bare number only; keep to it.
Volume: 84830.84
